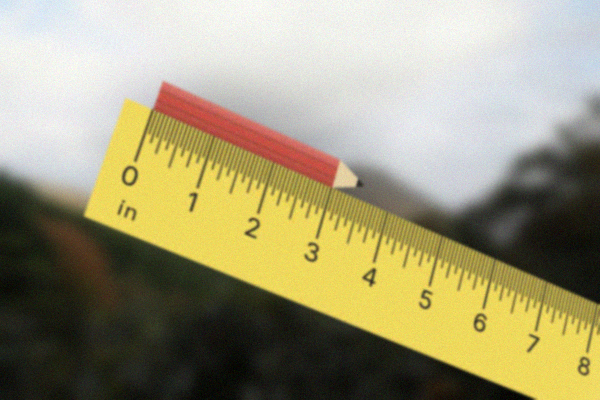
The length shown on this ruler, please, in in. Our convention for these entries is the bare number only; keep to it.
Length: 3.5
